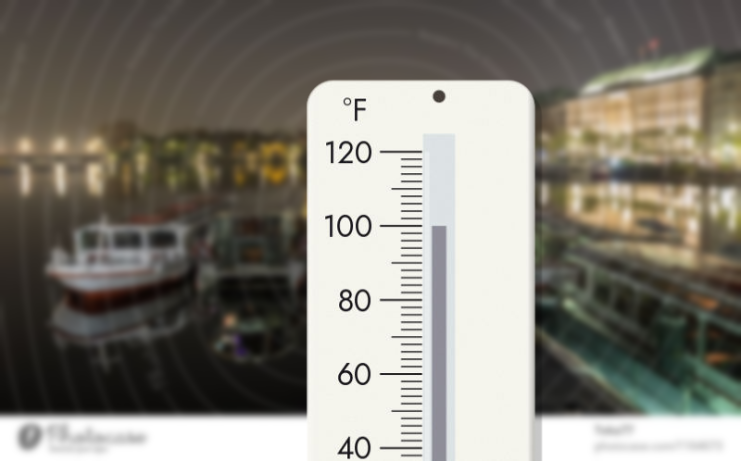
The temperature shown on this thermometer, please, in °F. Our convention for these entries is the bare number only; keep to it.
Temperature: 100
